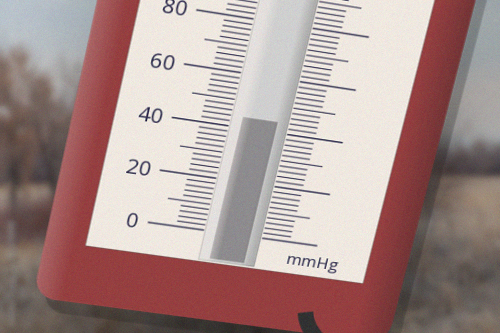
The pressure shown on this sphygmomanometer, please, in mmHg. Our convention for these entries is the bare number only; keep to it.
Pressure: 44
